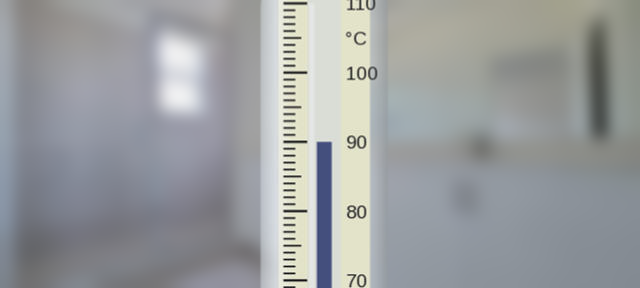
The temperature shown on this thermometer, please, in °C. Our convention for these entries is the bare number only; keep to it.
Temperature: 90
